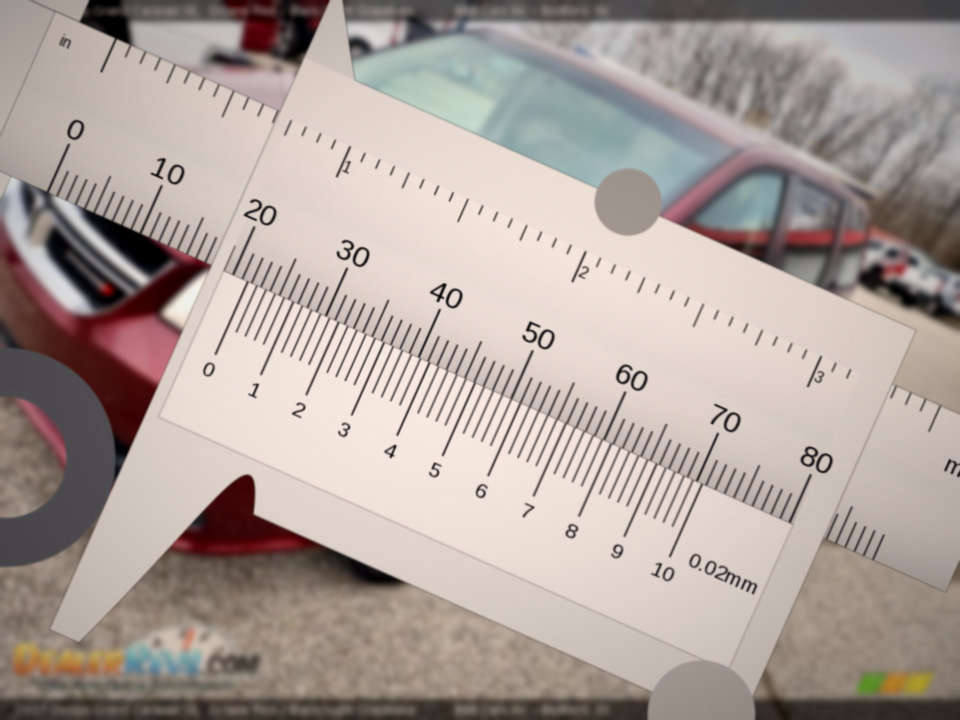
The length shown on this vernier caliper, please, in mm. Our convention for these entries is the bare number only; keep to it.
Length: 21.6
